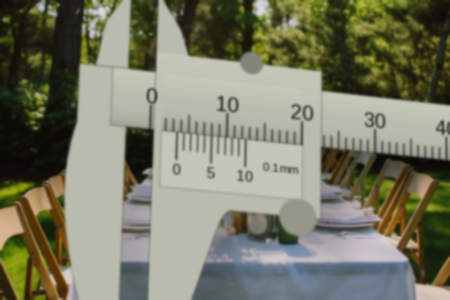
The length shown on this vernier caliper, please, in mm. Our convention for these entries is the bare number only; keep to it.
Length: 3.5
